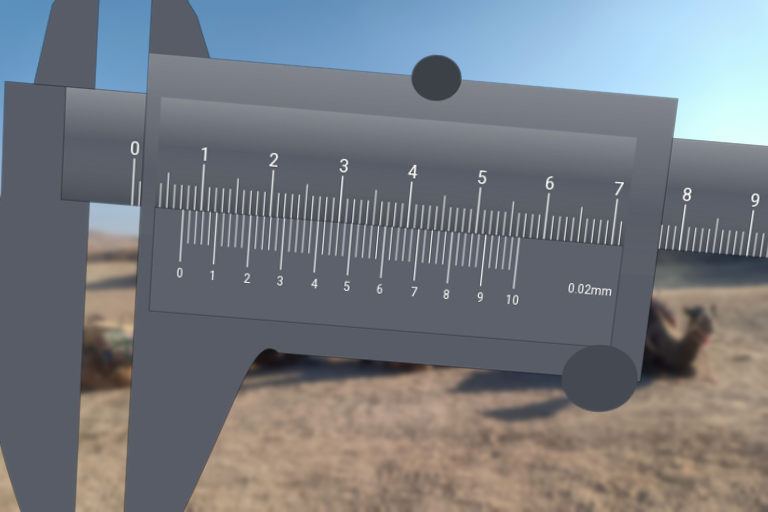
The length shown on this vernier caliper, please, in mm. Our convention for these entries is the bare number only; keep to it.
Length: 7.4
